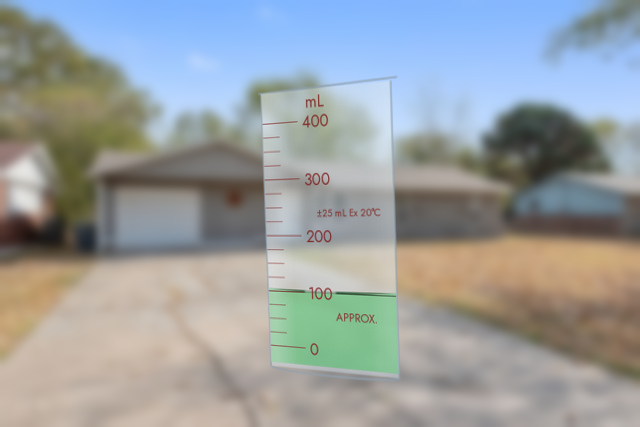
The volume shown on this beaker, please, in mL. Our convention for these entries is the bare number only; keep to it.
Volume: 100
